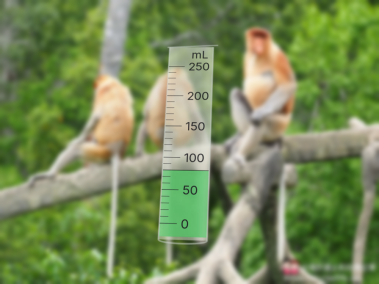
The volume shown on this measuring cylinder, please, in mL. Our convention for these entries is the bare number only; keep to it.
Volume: 80
